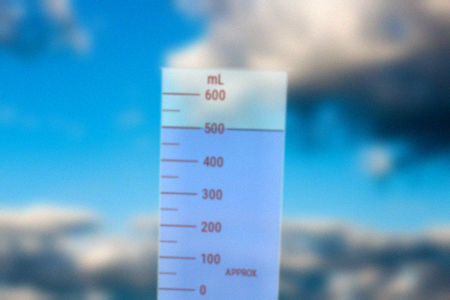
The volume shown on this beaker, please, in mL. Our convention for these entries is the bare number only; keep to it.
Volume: 500
